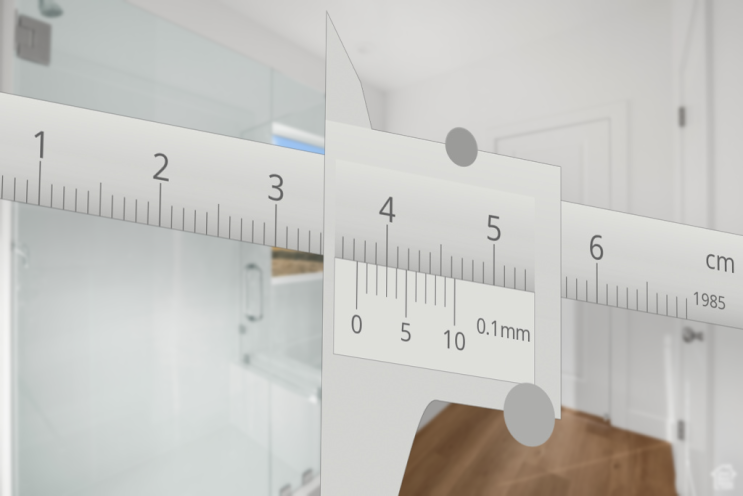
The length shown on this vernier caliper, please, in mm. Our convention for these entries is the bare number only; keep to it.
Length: 37.3
